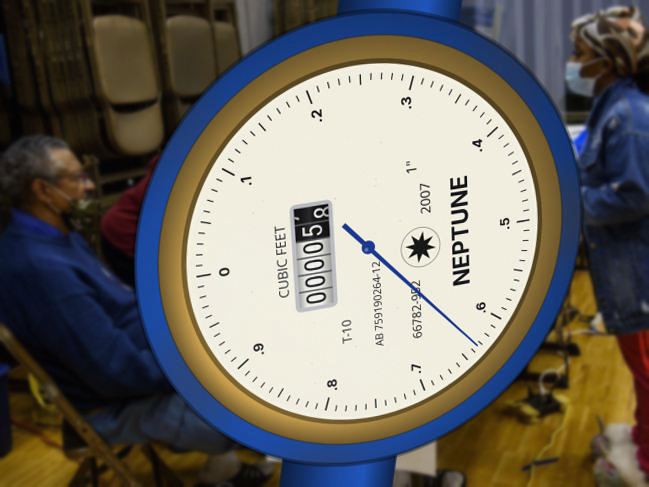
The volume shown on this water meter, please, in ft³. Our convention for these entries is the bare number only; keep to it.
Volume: 57.63
